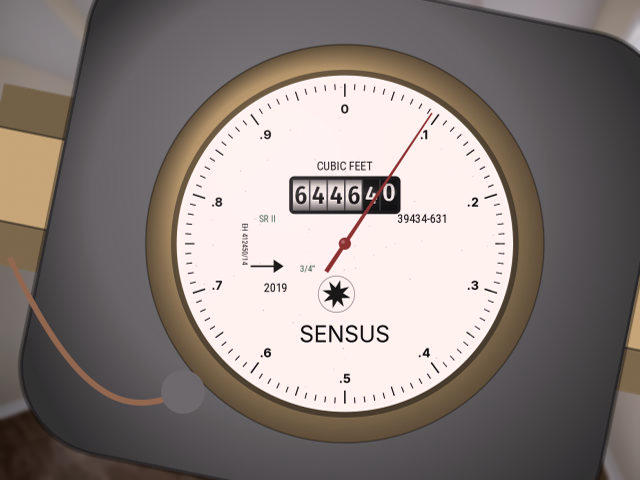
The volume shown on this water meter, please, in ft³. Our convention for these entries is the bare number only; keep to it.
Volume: 644640.09
